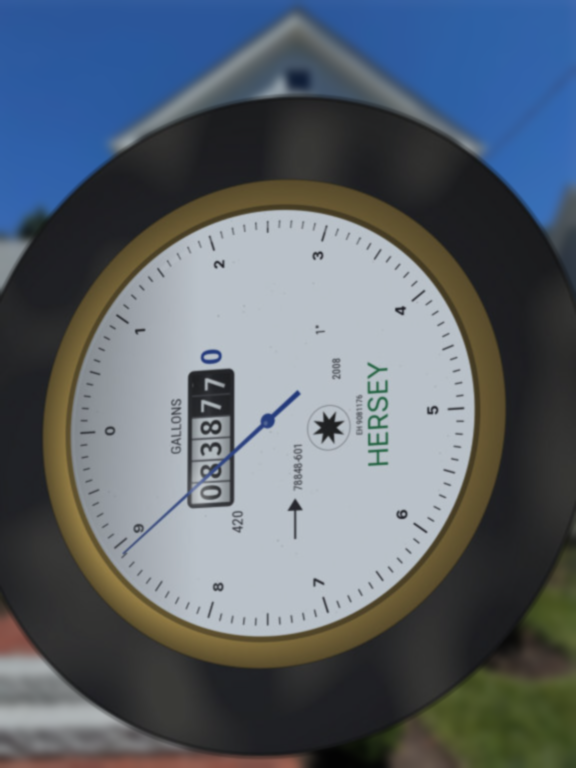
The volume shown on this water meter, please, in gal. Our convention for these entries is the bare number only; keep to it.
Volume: 838768.9
